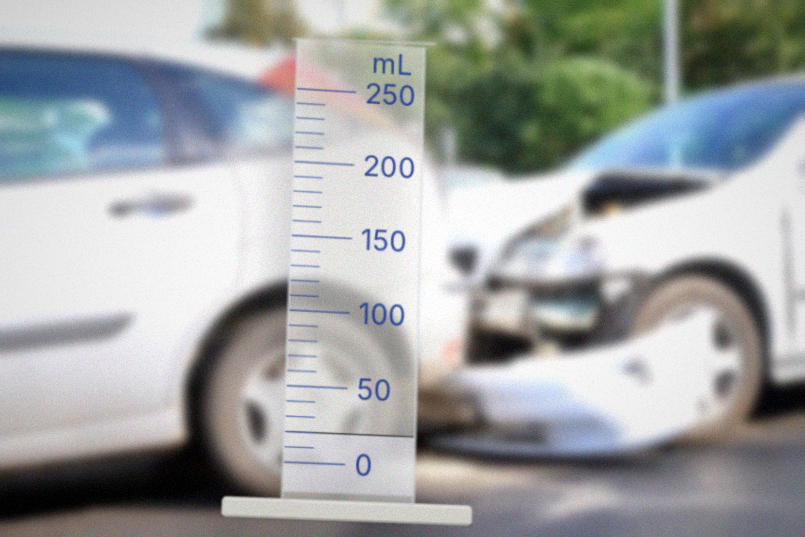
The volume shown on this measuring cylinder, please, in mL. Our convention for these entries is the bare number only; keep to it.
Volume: 20
